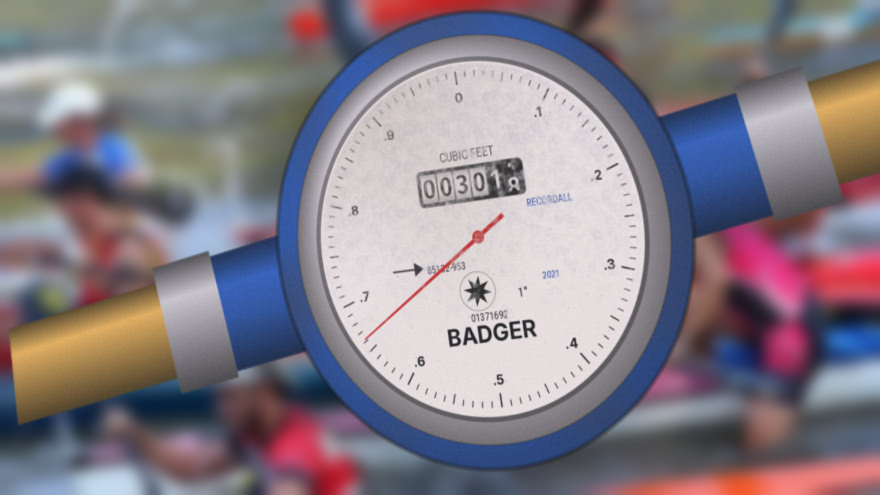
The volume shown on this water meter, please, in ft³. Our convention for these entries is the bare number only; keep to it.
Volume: 3017.66
